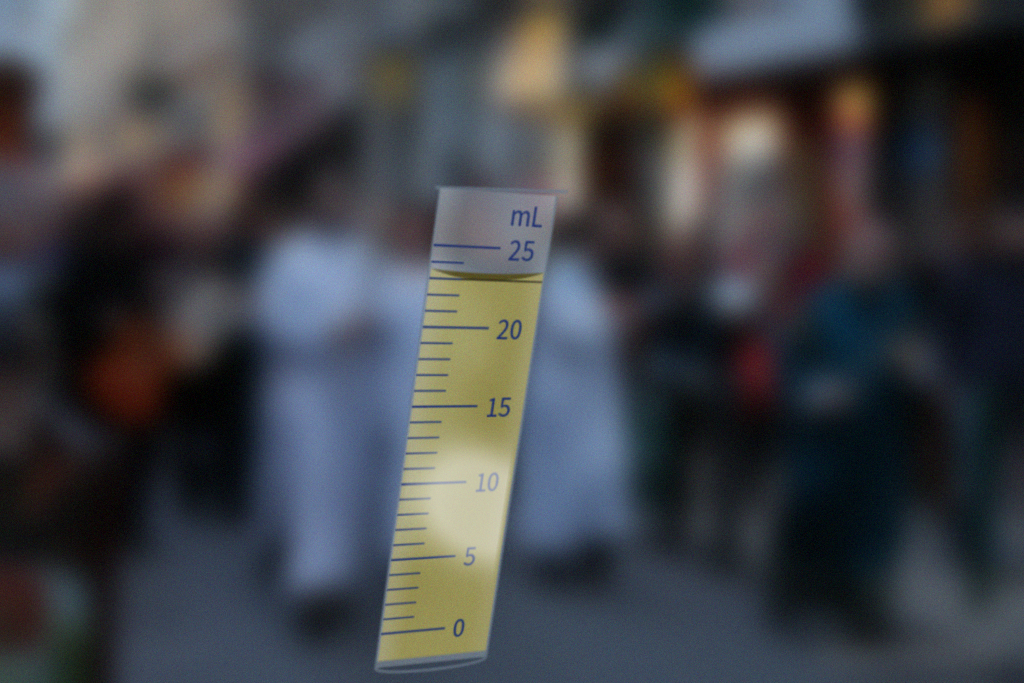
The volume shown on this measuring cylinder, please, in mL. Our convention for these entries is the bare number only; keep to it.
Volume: 23
